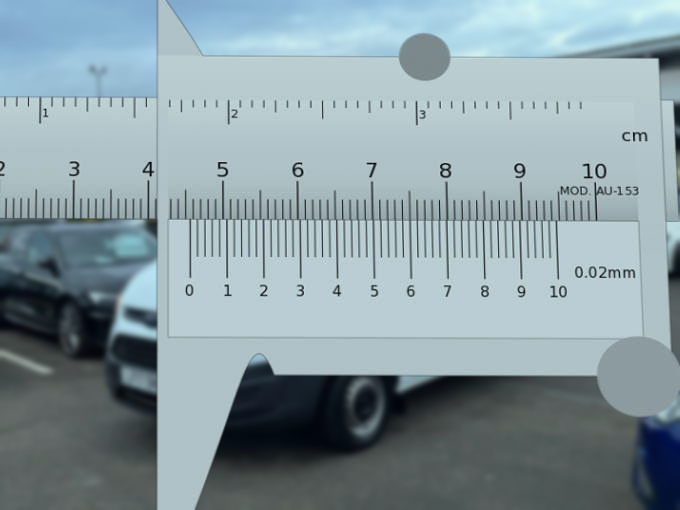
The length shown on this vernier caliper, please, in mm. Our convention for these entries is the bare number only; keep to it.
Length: 45.6
